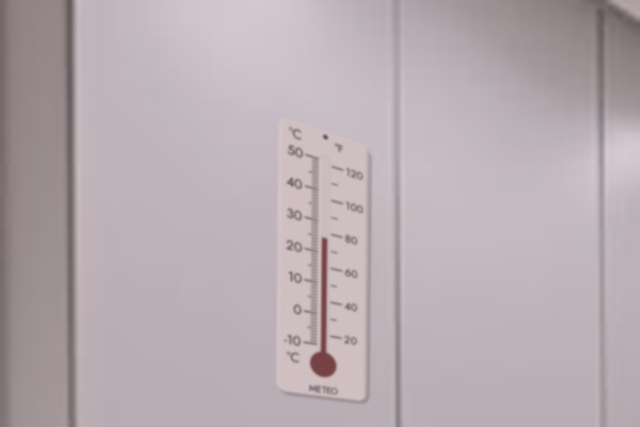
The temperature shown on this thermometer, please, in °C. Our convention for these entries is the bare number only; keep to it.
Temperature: 25
